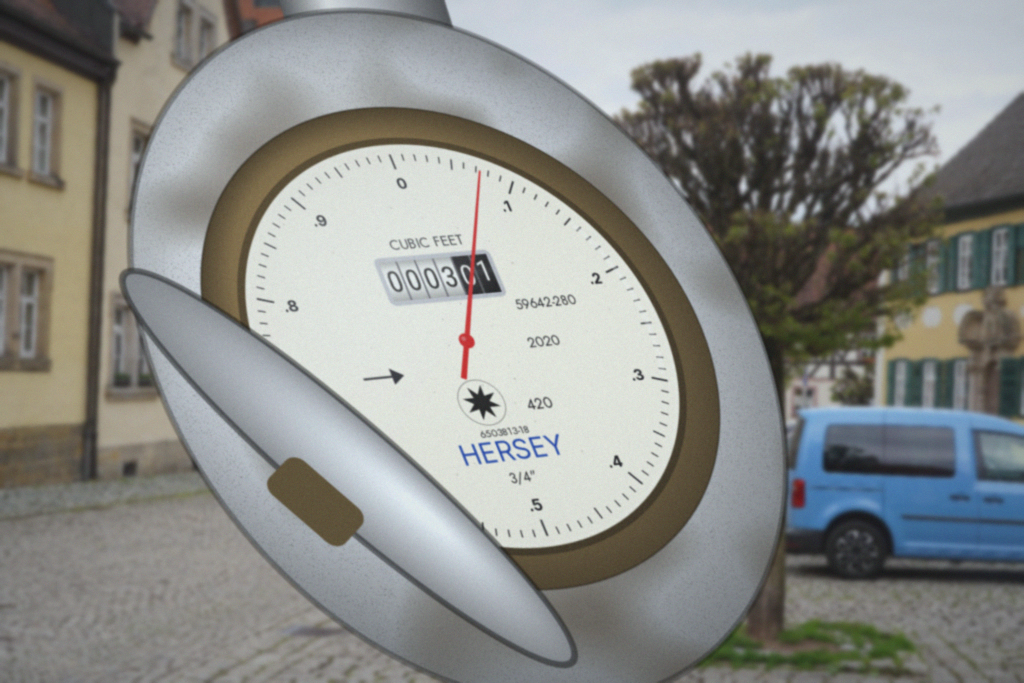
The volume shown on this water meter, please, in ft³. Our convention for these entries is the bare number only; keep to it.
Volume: 301.07
